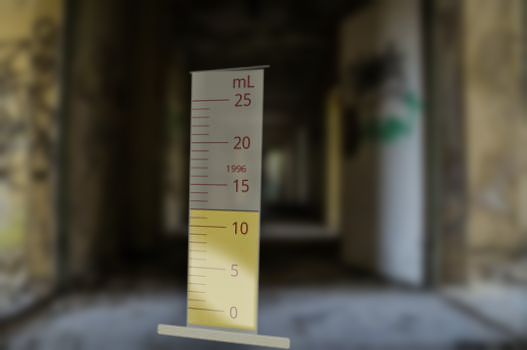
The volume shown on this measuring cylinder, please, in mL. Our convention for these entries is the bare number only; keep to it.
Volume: 12
